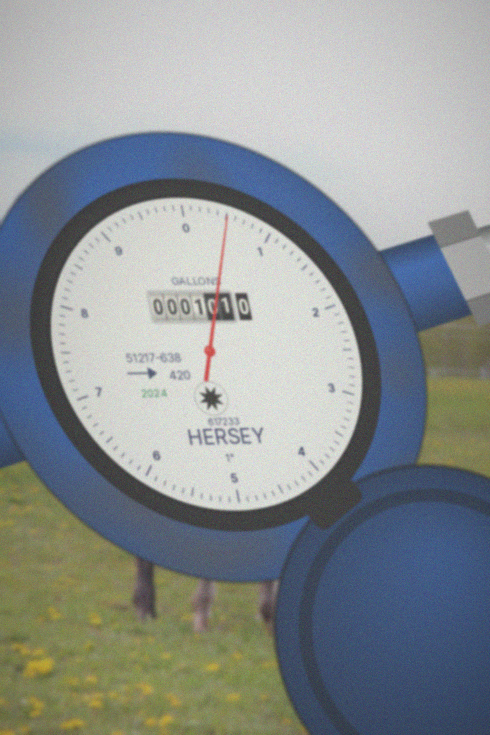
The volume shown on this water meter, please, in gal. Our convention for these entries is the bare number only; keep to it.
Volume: 1010.5
